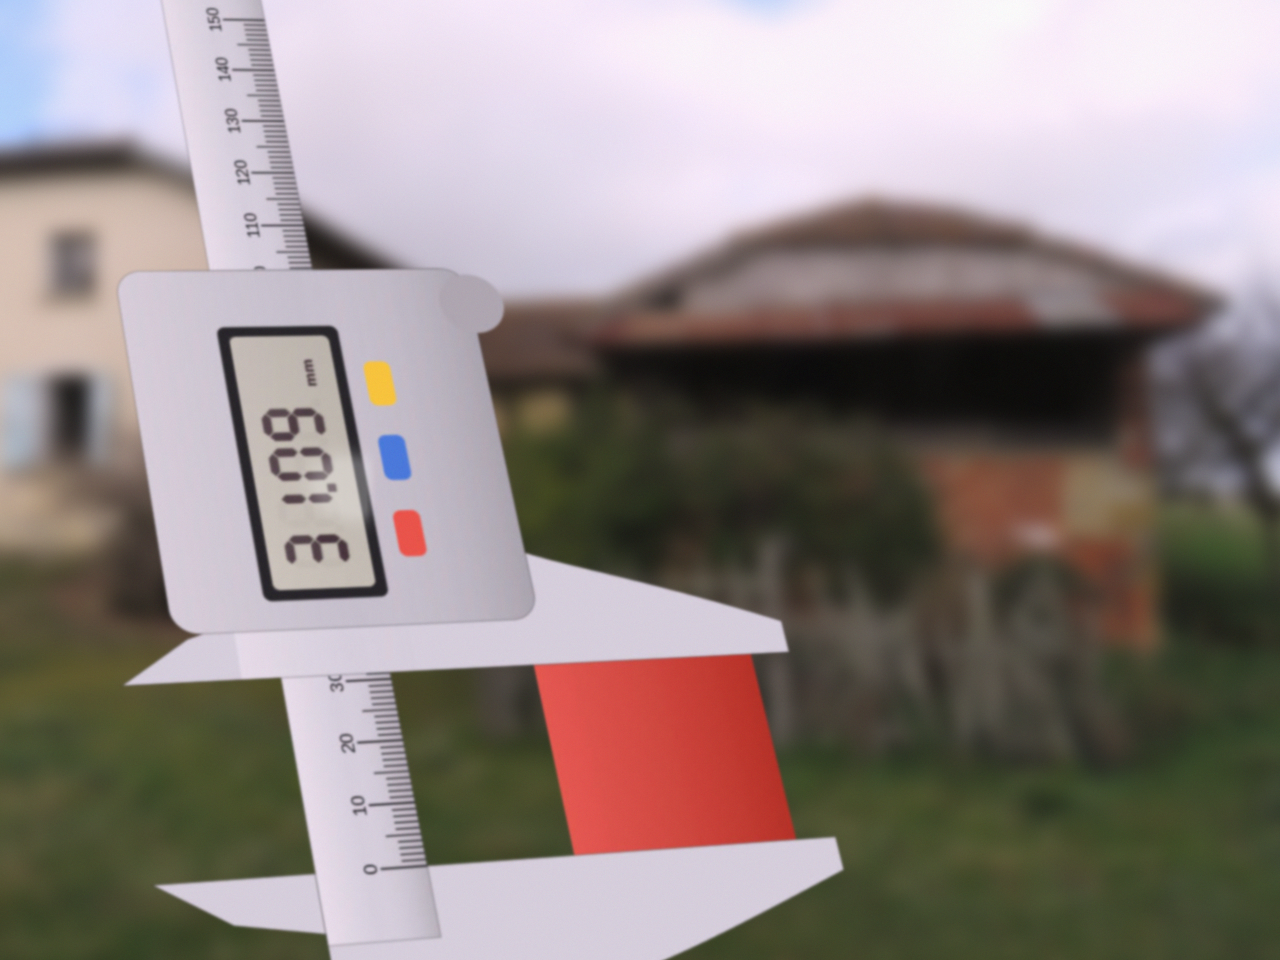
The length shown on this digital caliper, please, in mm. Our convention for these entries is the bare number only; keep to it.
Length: 31.09
